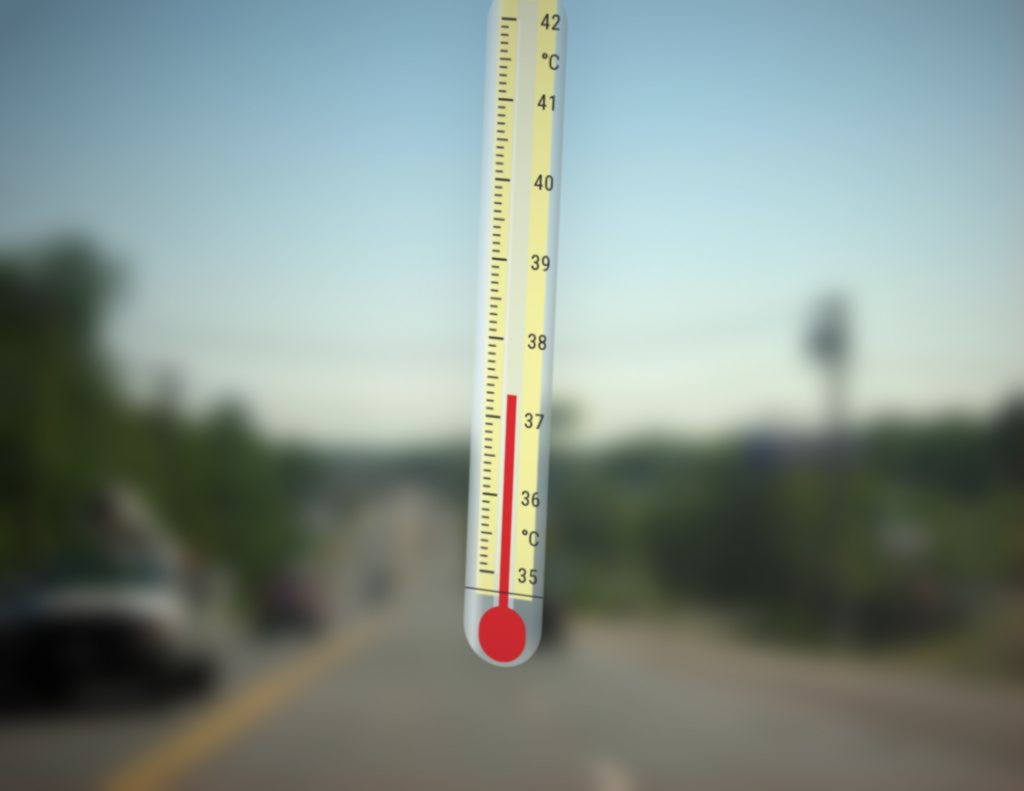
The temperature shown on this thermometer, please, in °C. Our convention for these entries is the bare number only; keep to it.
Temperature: 37.3
